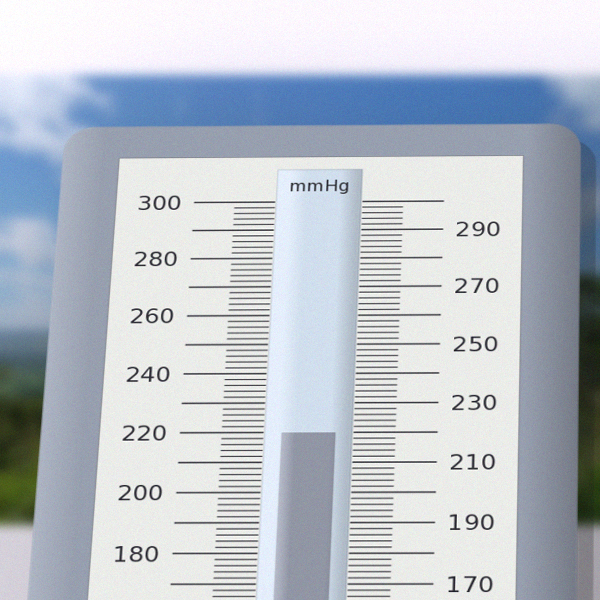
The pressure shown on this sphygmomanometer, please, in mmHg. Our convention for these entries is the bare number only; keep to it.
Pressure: 220
